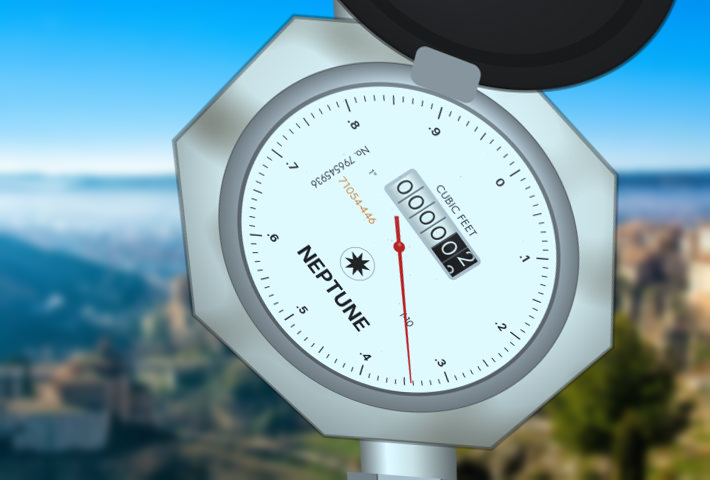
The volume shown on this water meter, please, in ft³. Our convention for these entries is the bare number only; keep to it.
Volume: 2.34
